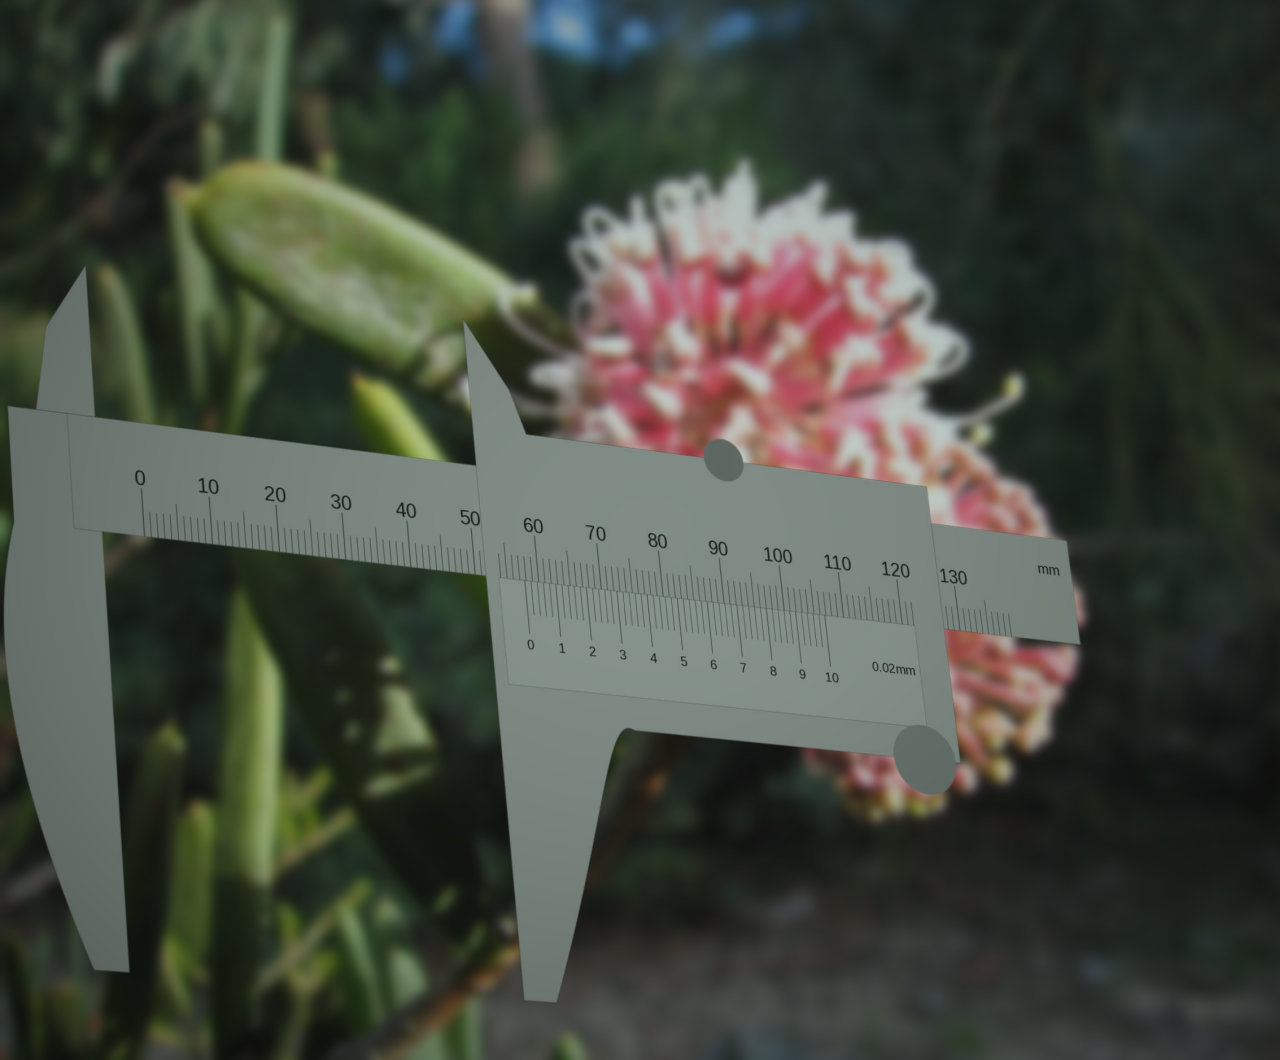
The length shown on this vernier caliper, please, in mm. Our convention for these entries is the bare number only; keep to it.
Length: 57.8
